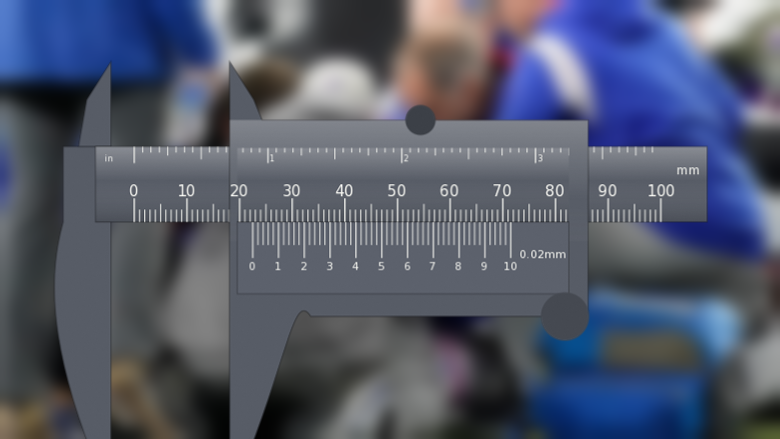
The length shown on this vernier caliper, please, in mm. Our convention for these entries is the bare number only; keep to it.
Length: 22.5
